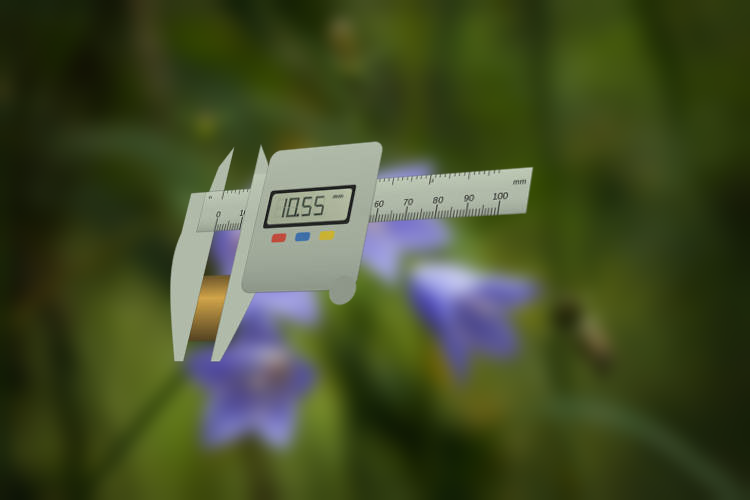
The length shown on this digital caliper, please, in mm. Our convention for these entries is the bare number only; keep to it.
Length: 10.55
